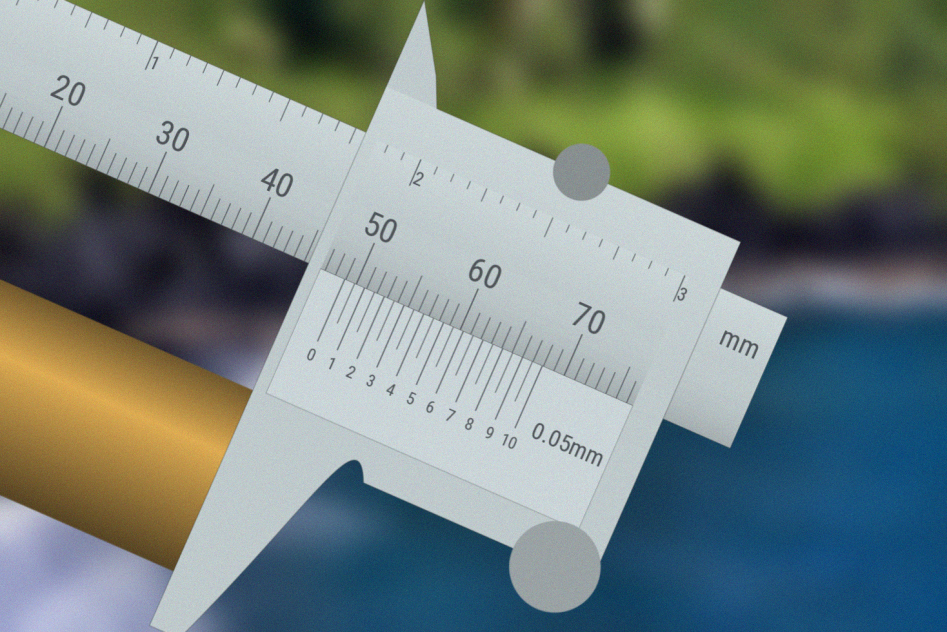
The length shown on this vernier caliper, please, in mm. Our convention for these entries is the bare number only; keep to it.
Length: 48.9
